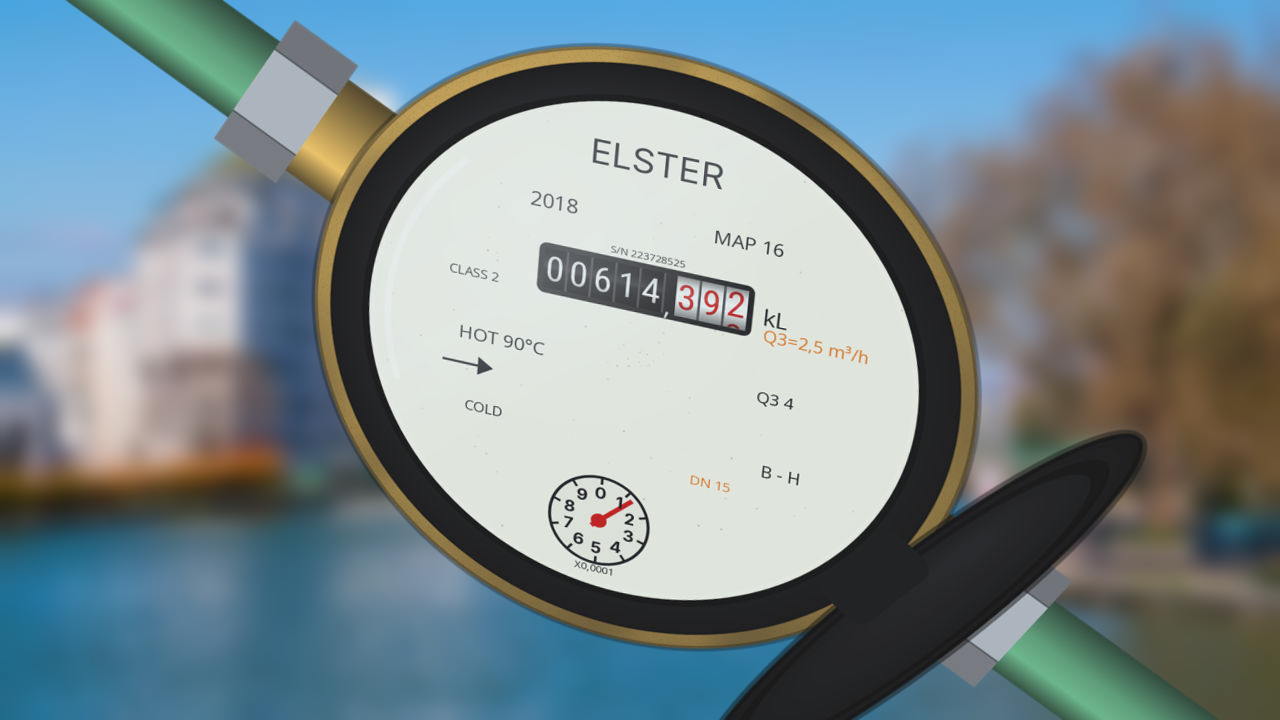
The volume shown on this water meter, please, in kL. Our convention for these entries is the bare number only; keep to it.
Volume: 614.3921
